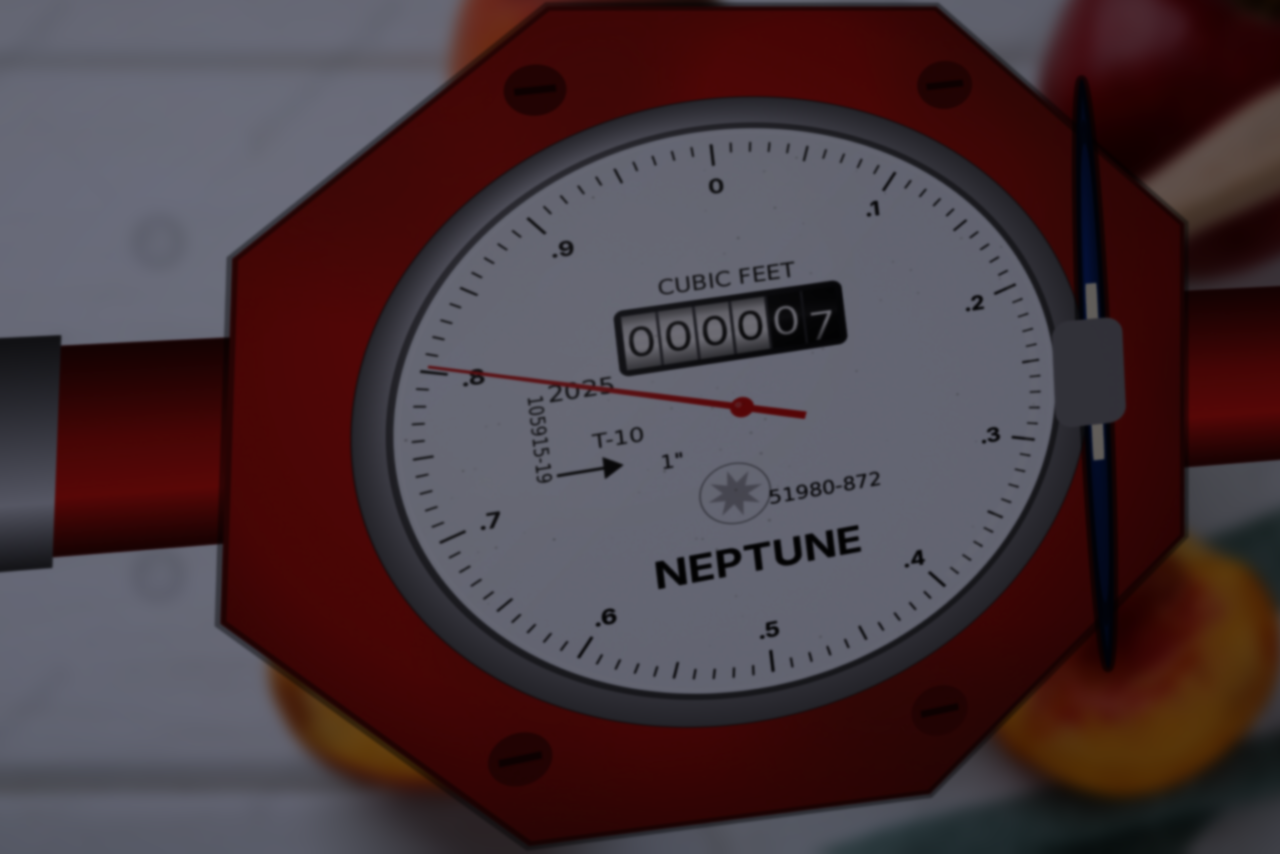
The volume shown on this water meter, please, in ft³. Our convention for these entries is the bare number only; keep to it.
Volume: 6.80
